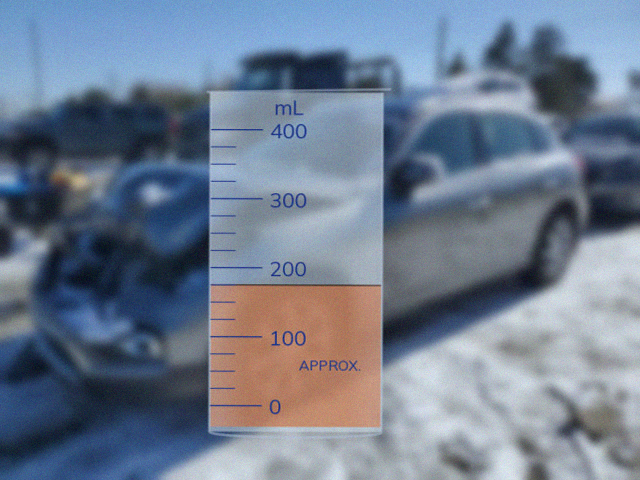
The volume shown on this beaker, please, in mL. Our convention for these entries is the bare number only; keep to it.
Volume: 175
